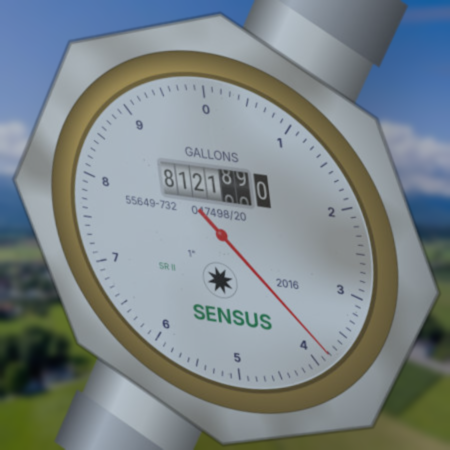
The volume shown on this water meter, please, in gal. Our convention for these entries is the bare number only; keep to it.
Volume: 8121893.8
